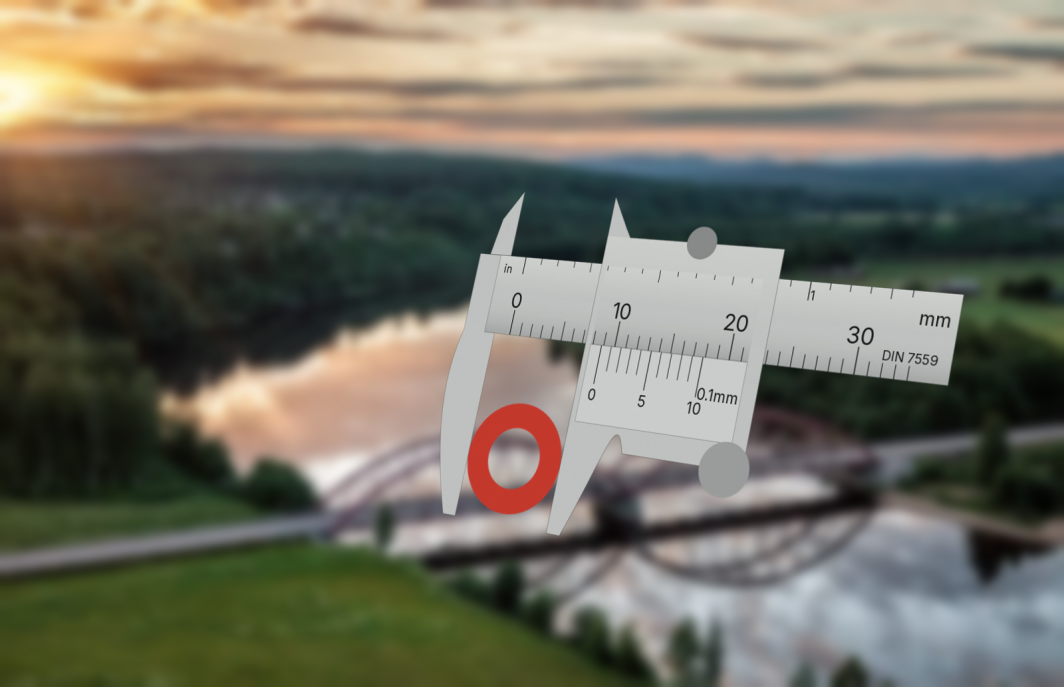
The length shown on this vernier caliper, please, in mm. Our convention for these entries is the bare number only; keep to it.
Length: 8.8
